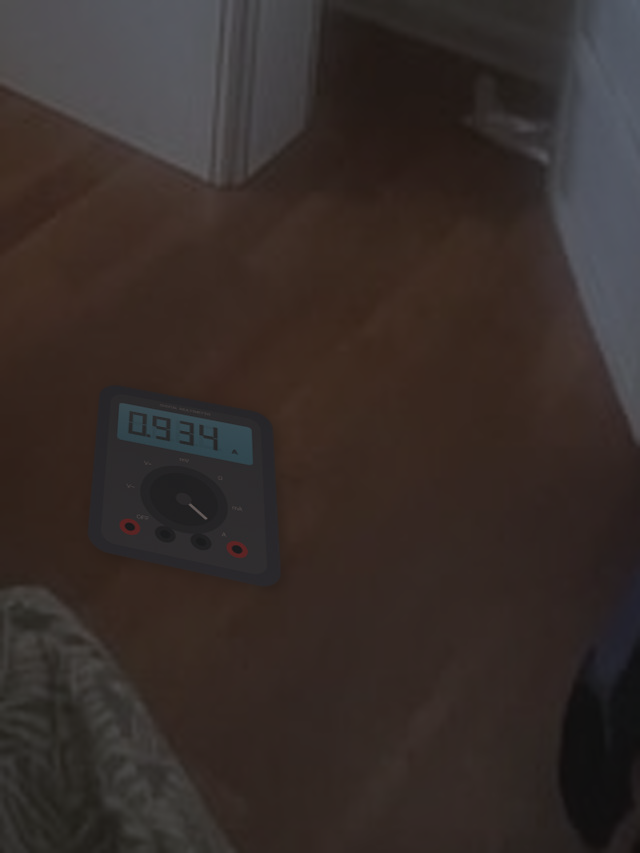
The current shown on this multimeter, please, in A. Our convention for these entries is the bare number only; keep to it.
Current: 0.934
